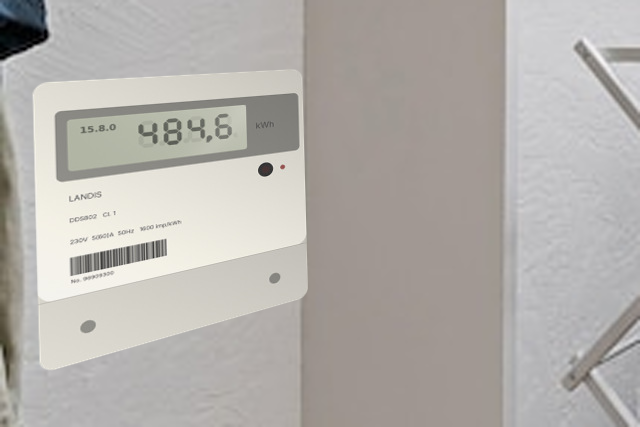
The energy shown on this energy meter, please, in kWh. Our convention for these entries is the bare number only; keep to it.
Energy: 484.6
